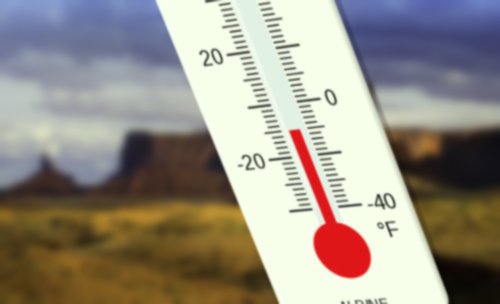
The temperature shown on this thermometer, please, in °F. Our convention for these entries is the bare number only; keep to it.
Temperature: -10
